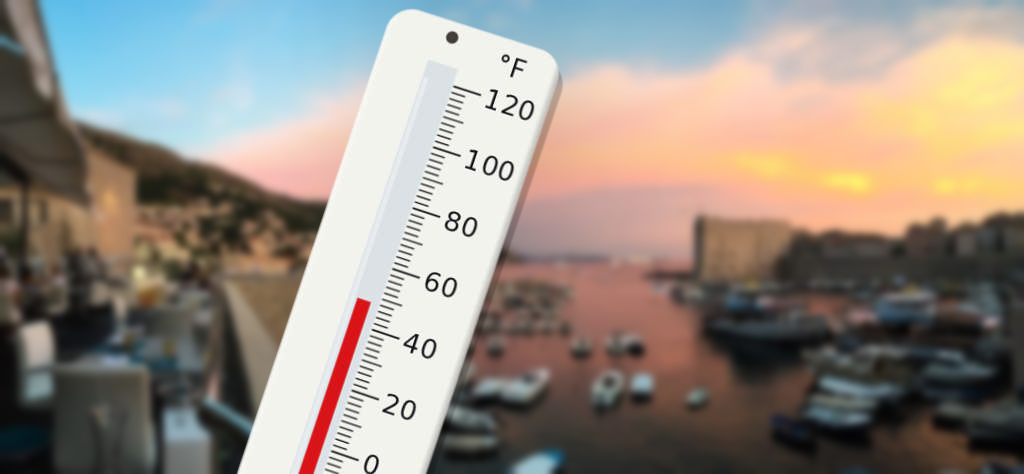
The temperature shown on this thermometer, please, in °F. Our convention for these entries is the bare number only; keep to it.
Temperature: 48
